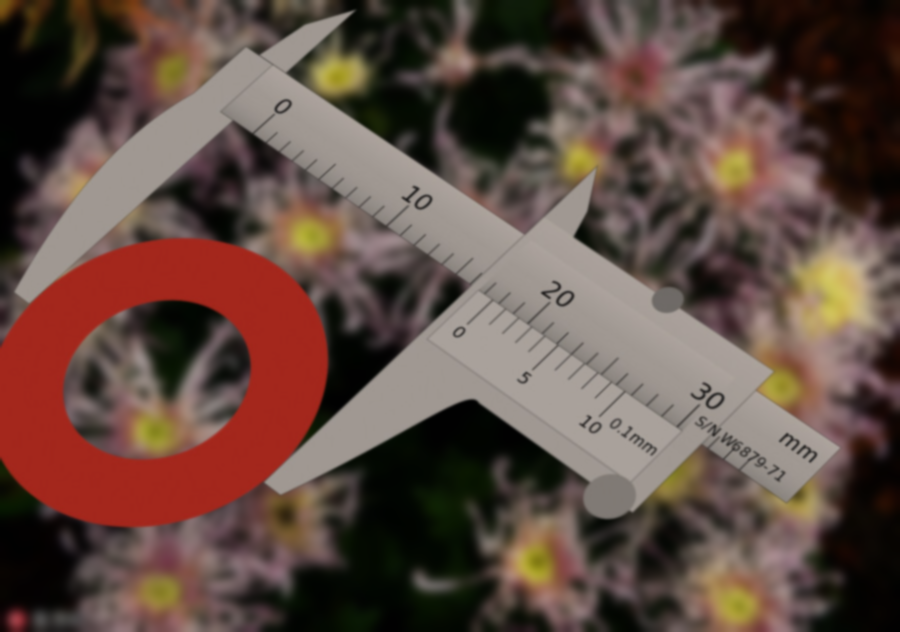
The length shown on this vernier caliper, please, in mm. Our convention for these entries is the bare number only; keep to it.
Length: 17.6
